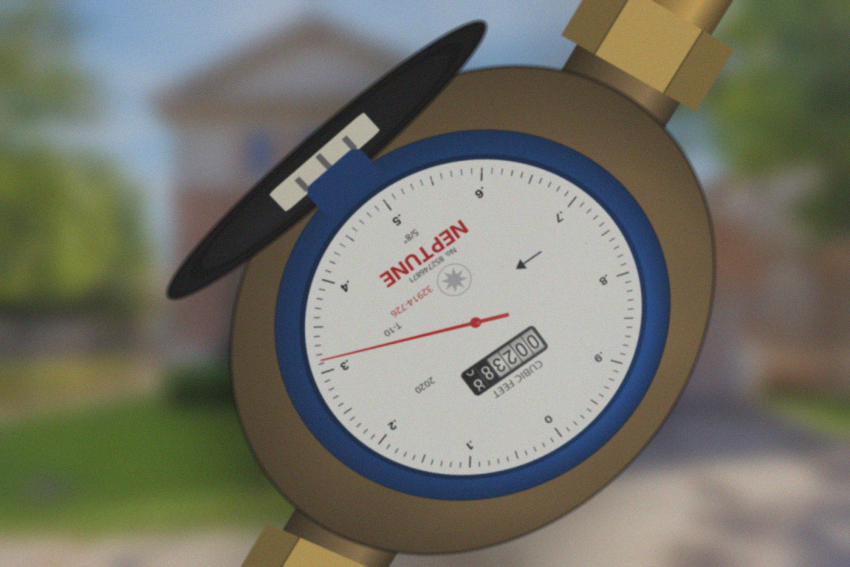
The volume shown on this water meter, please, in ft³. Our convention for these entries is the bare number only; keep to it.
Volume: 2388.31
